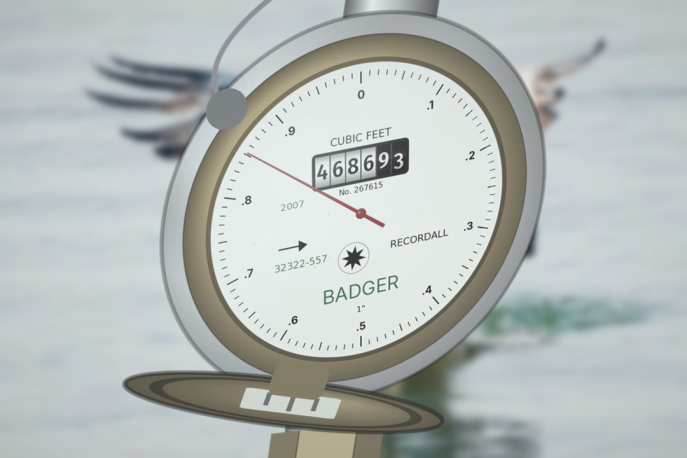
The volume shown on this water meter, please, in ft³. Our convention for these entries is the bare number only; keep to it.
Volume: 468692.85
